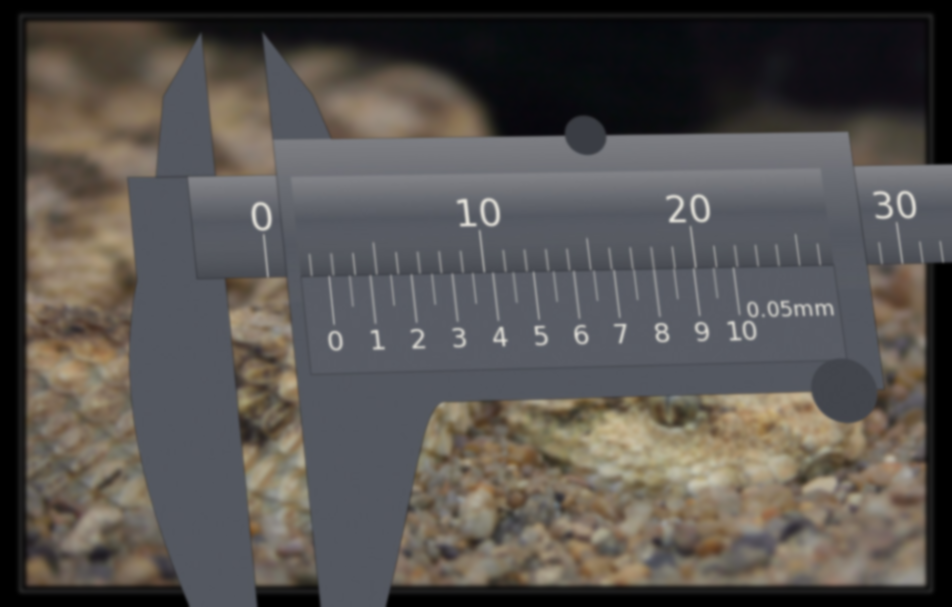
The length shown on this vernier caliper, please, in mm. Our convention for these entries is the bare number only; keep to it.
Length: 2.8
